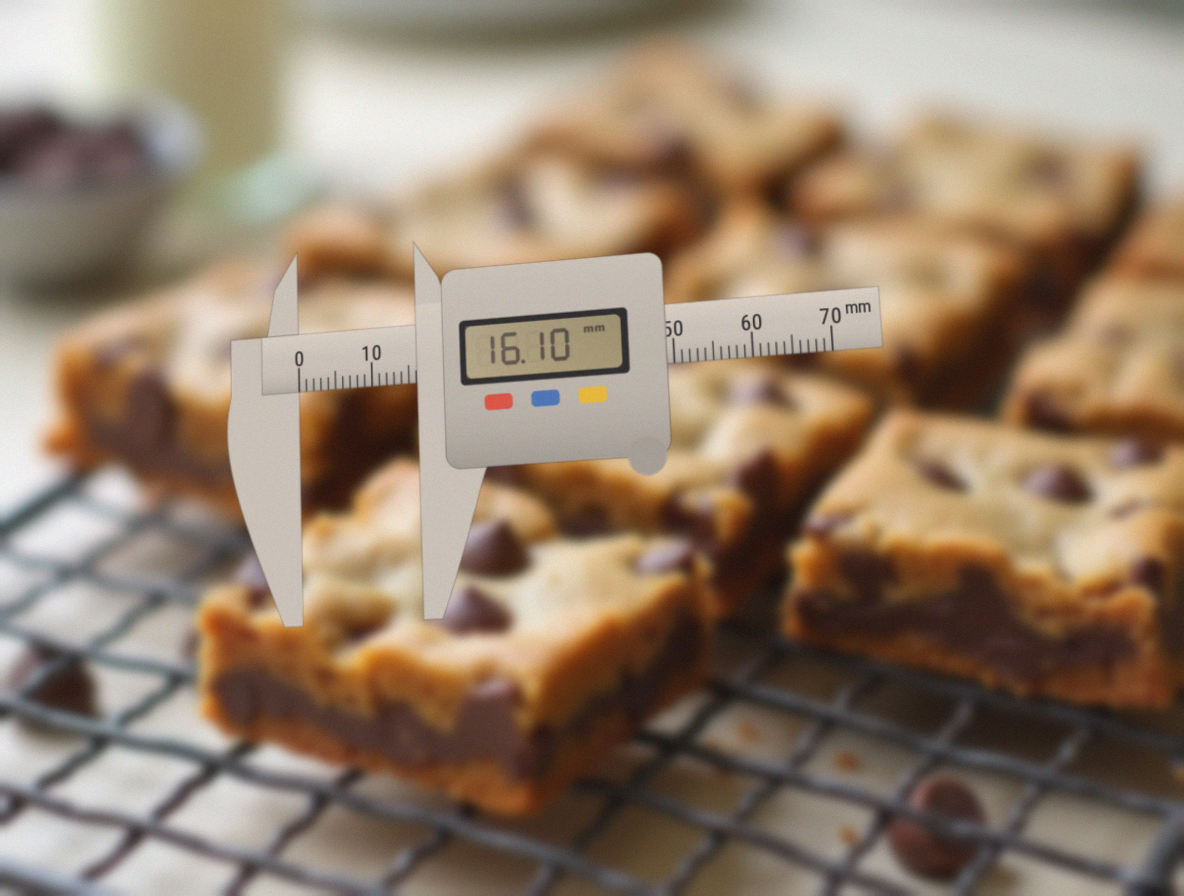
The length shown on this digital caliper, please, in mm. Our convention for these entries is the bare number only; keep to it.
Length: 16.10
